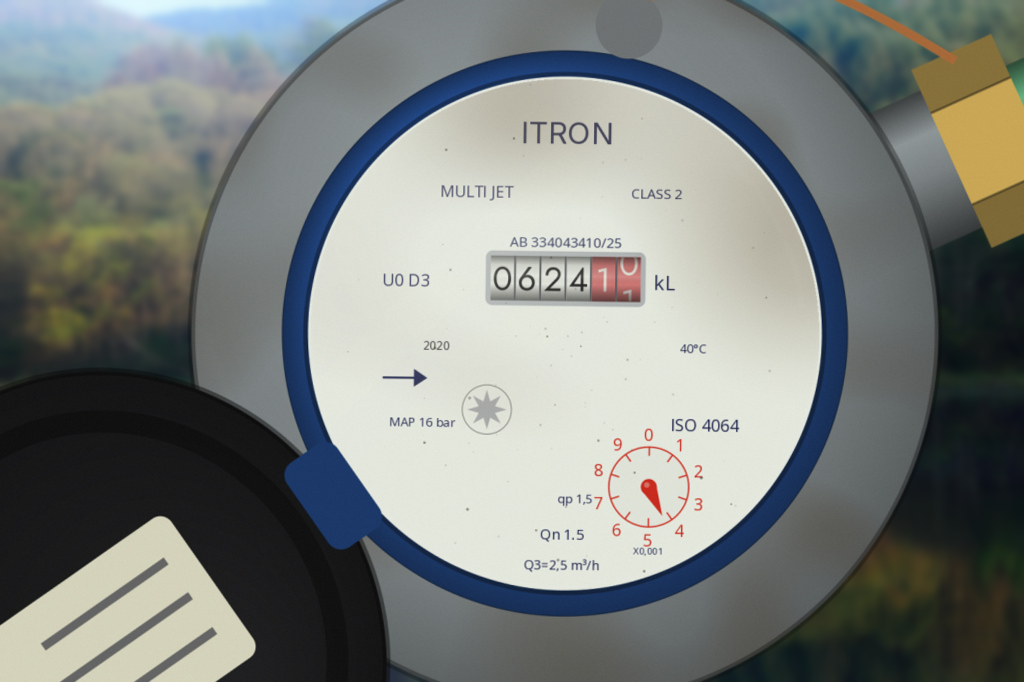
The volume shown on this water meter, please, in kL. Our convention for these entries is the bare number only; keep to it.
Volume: 624.104
